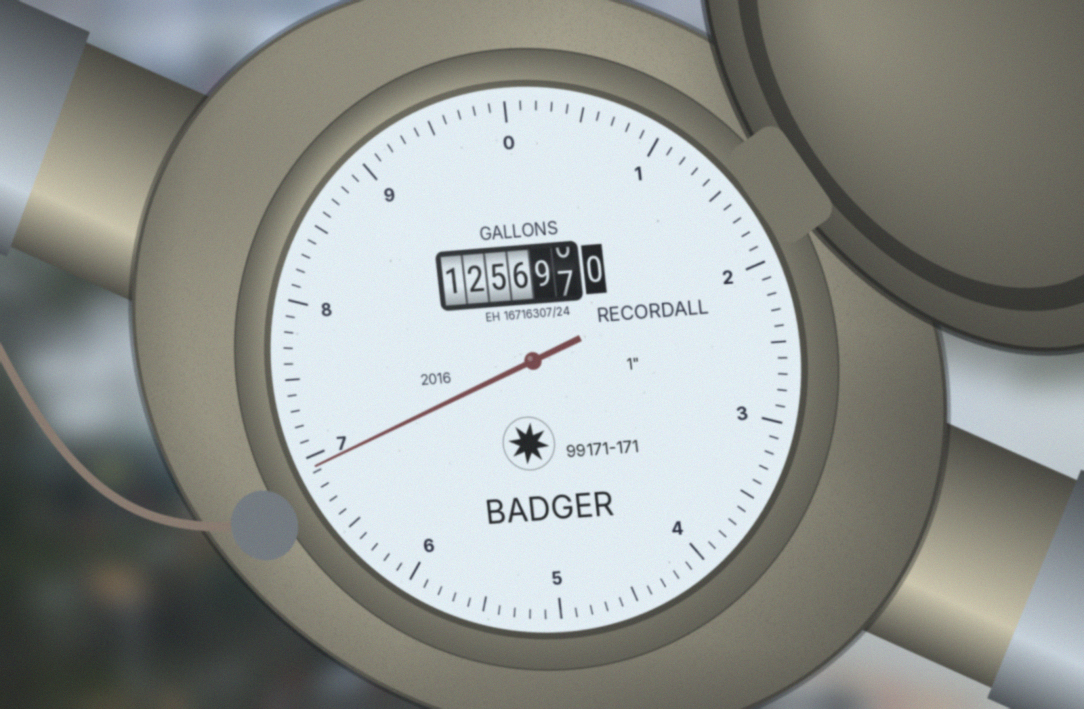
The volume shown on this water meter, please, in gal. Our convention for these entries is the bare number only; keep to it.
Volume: 1256966.9
